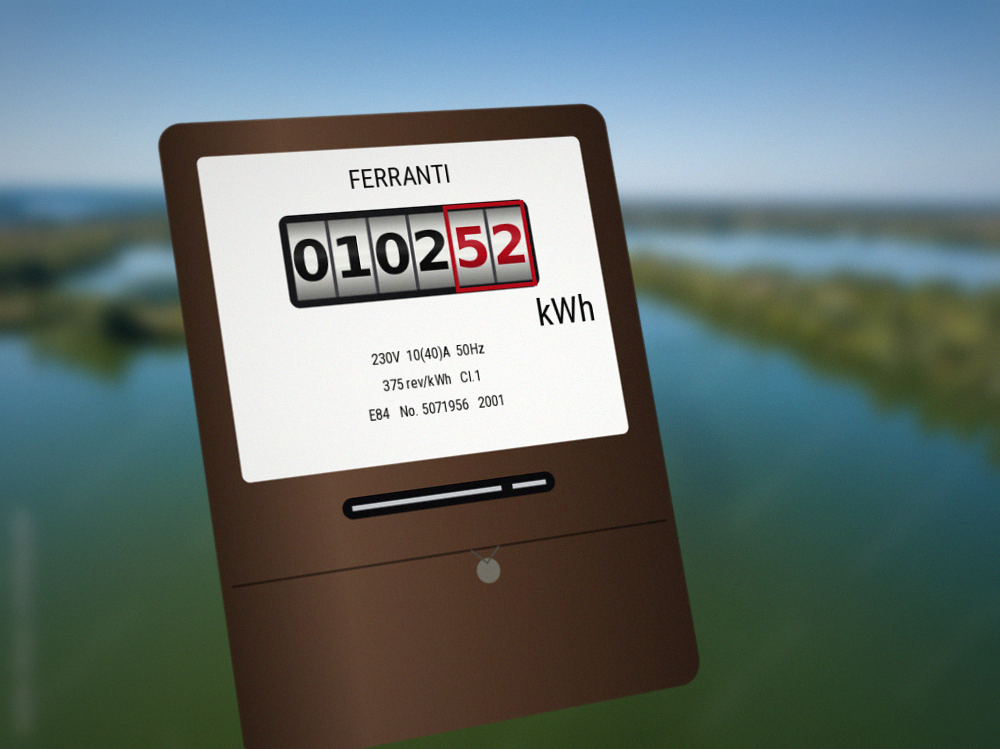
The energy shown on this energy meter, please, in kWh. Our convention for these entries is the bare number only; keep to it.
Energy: 102.52
